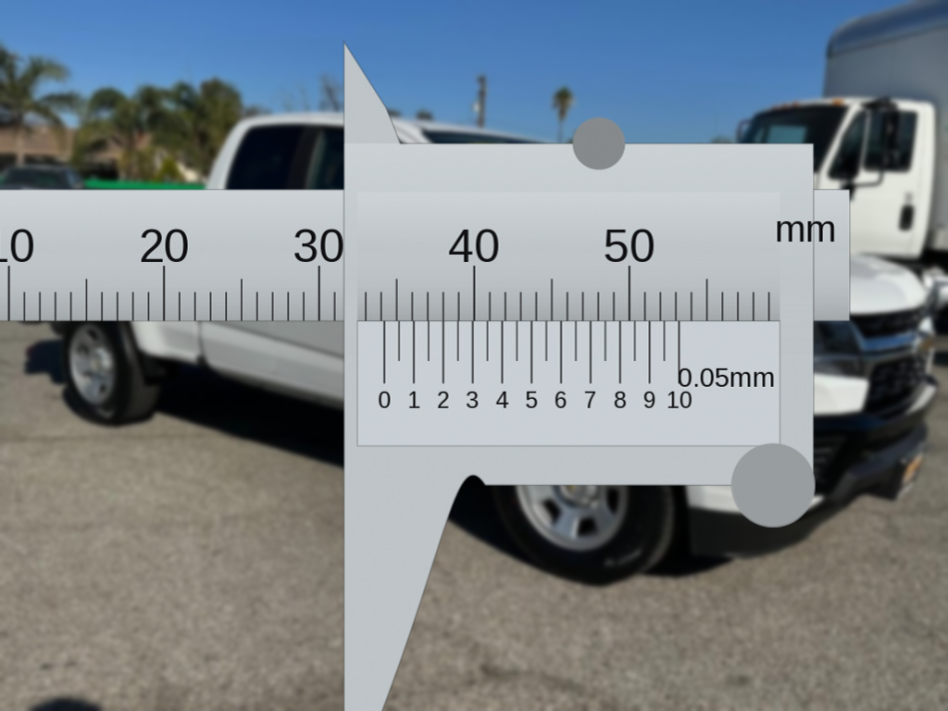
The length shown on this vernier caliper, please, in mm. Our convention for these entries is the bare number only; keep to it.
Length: 34.2
